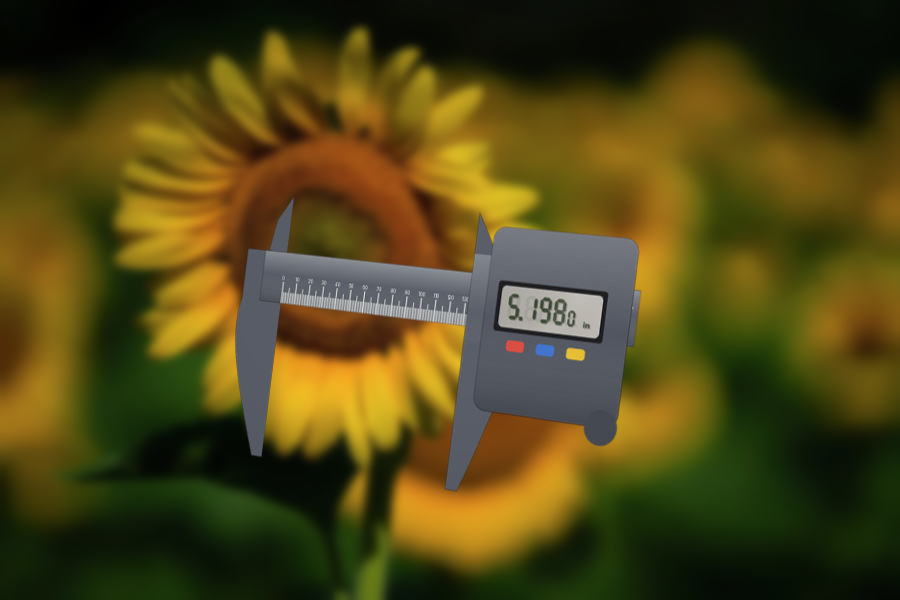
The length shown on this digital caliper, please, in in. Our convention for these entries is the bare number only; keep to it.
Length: 5.1980
